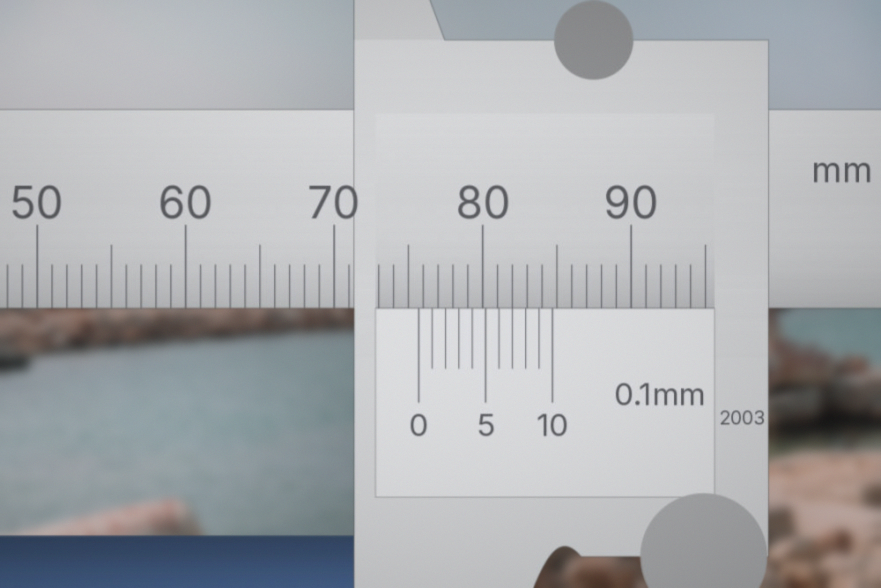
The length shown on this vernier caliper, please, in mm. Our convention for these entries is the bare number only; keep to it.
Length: 75.7
